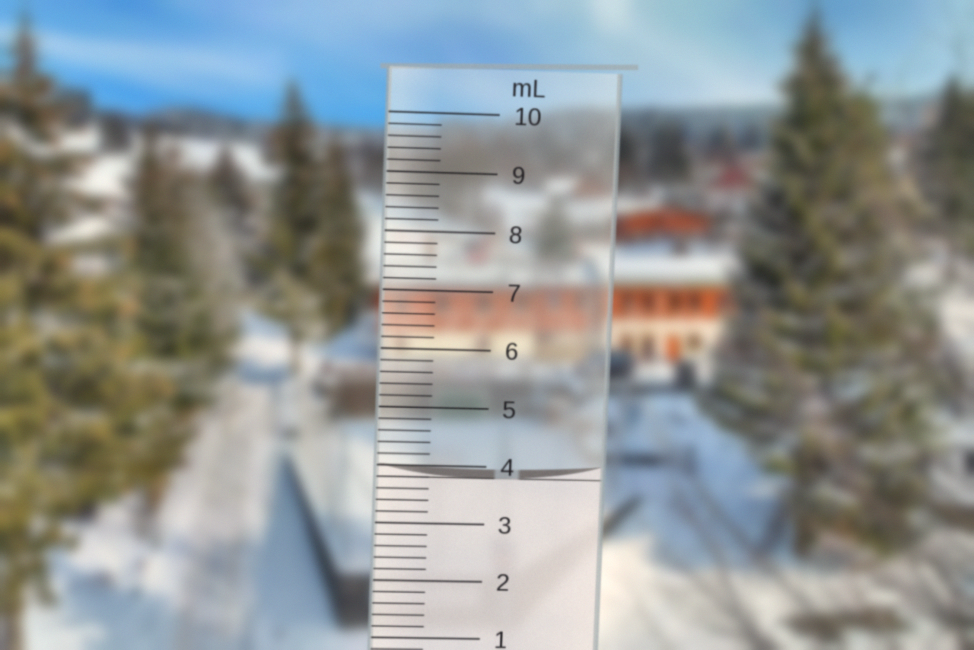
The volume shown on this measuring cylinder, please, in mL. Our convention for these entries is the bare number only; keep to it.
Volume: 3.8
